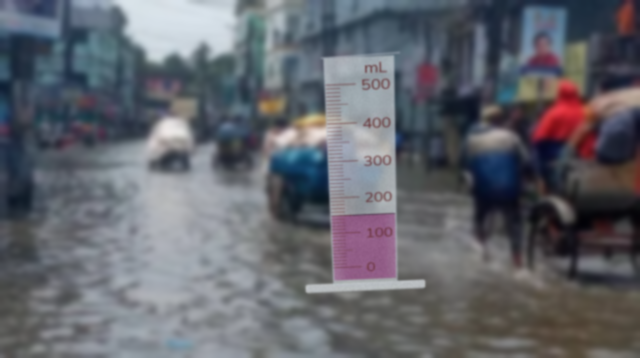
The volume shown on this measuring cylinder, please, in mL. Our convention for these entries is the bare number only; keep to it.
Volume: 150
